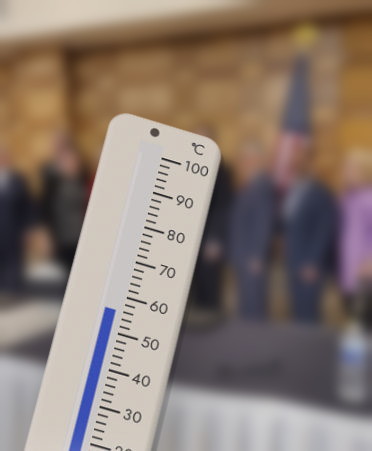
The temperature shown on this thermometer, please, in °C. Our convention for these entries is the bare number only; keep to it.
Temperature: 56
